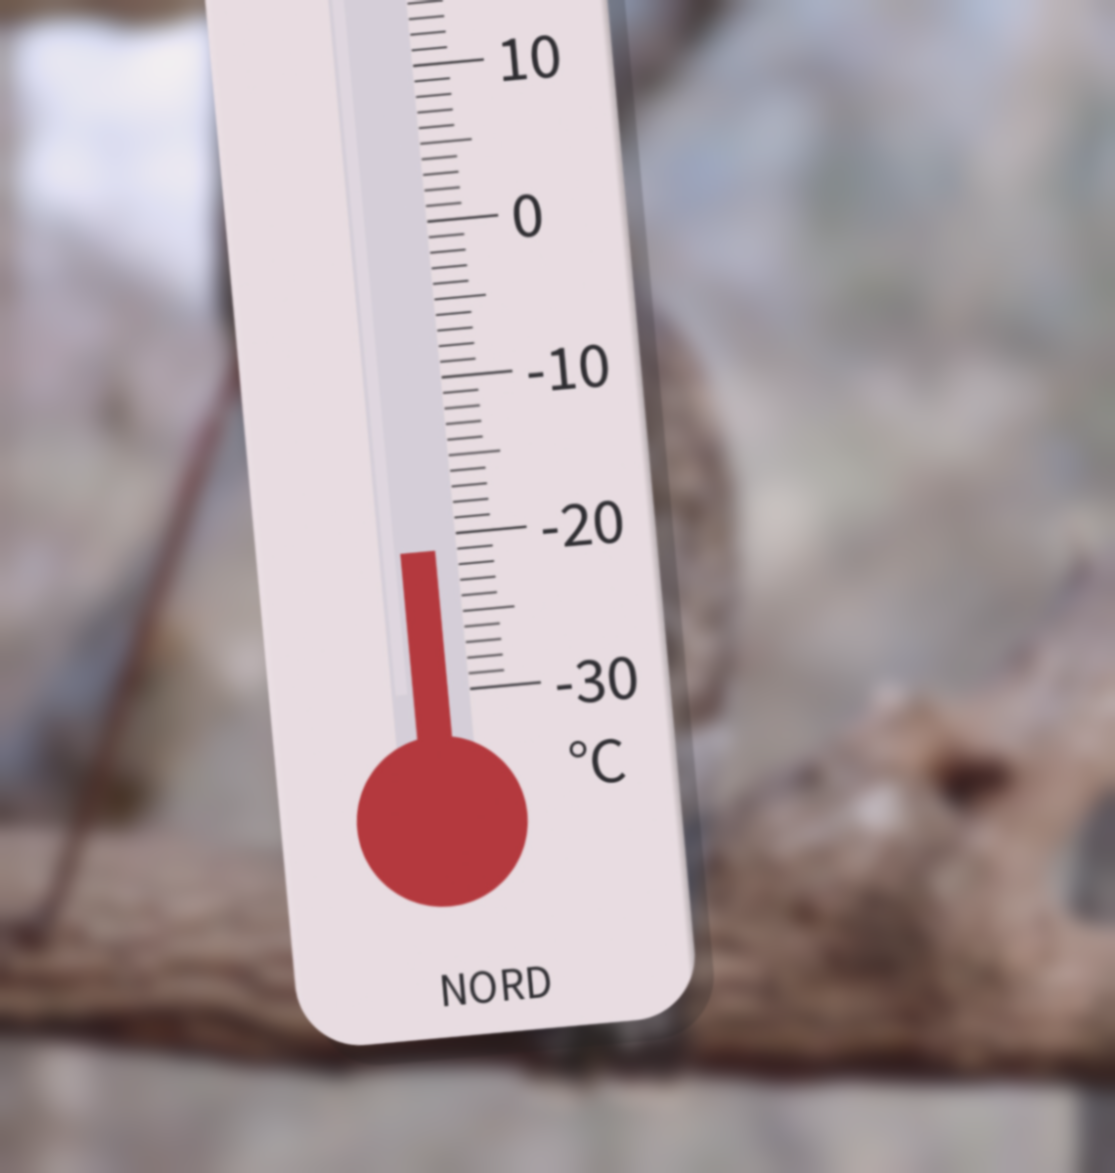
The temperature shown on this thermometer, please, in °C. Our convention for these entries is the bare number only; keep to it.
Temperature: -21
